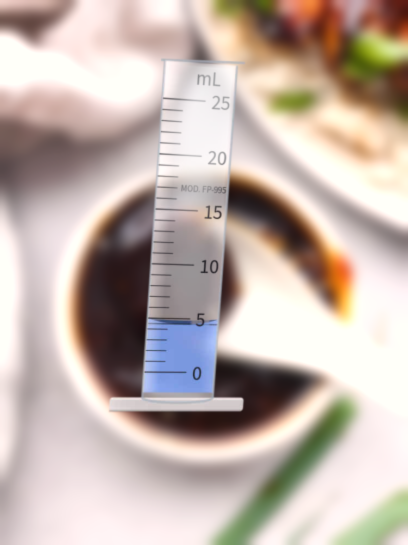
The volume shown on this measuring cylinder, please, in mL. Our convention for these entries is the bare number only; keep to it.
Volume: 4.5
